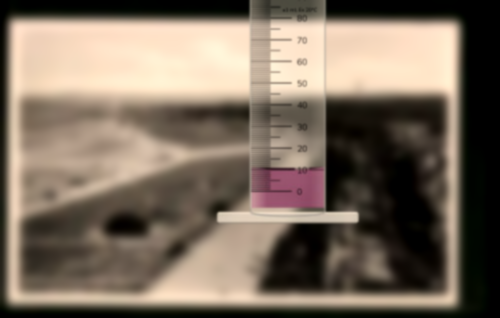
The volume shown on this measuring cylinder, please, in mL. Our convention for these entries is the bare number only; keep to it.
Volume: 10
